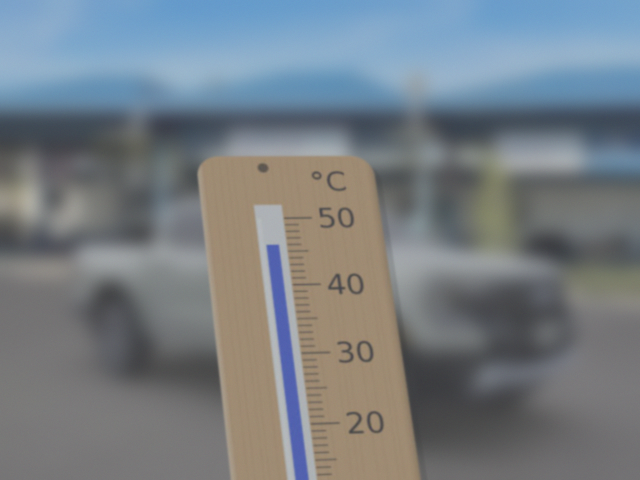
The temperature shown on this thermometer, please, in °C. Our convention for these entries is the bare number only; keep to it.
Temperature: 46
